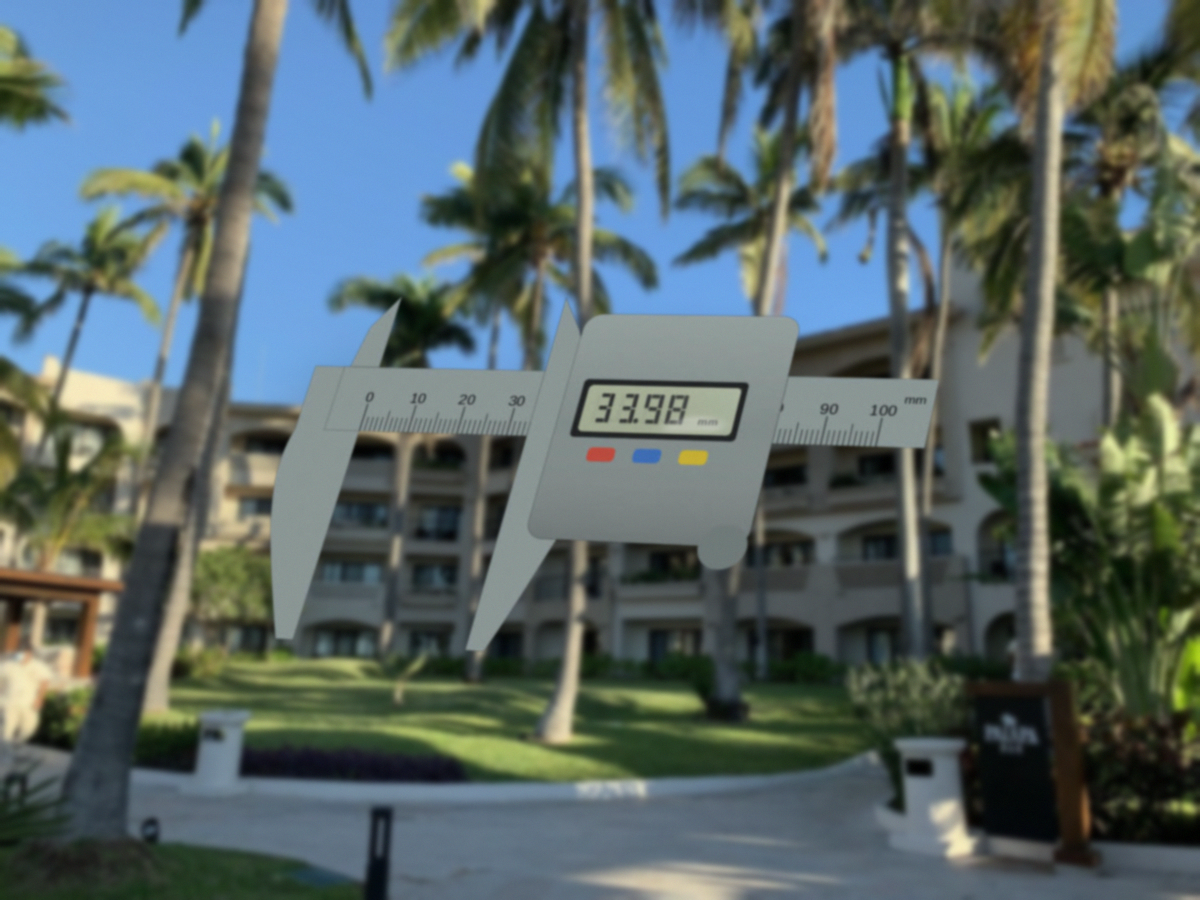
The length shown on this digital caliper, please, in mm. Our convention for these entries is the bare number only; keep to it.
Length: 33.98
